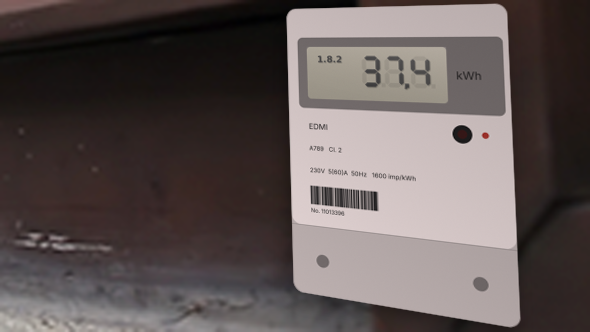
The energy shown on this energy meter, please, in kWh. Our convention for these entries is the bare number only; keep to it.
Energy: 37.4
